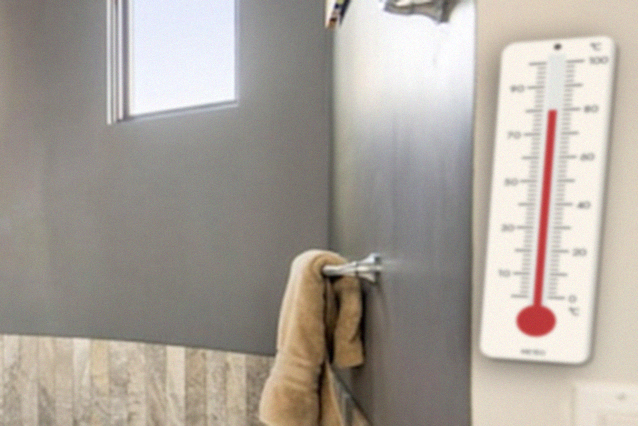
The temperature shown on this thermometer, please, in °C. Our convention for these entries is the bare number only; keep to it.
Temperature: 80
